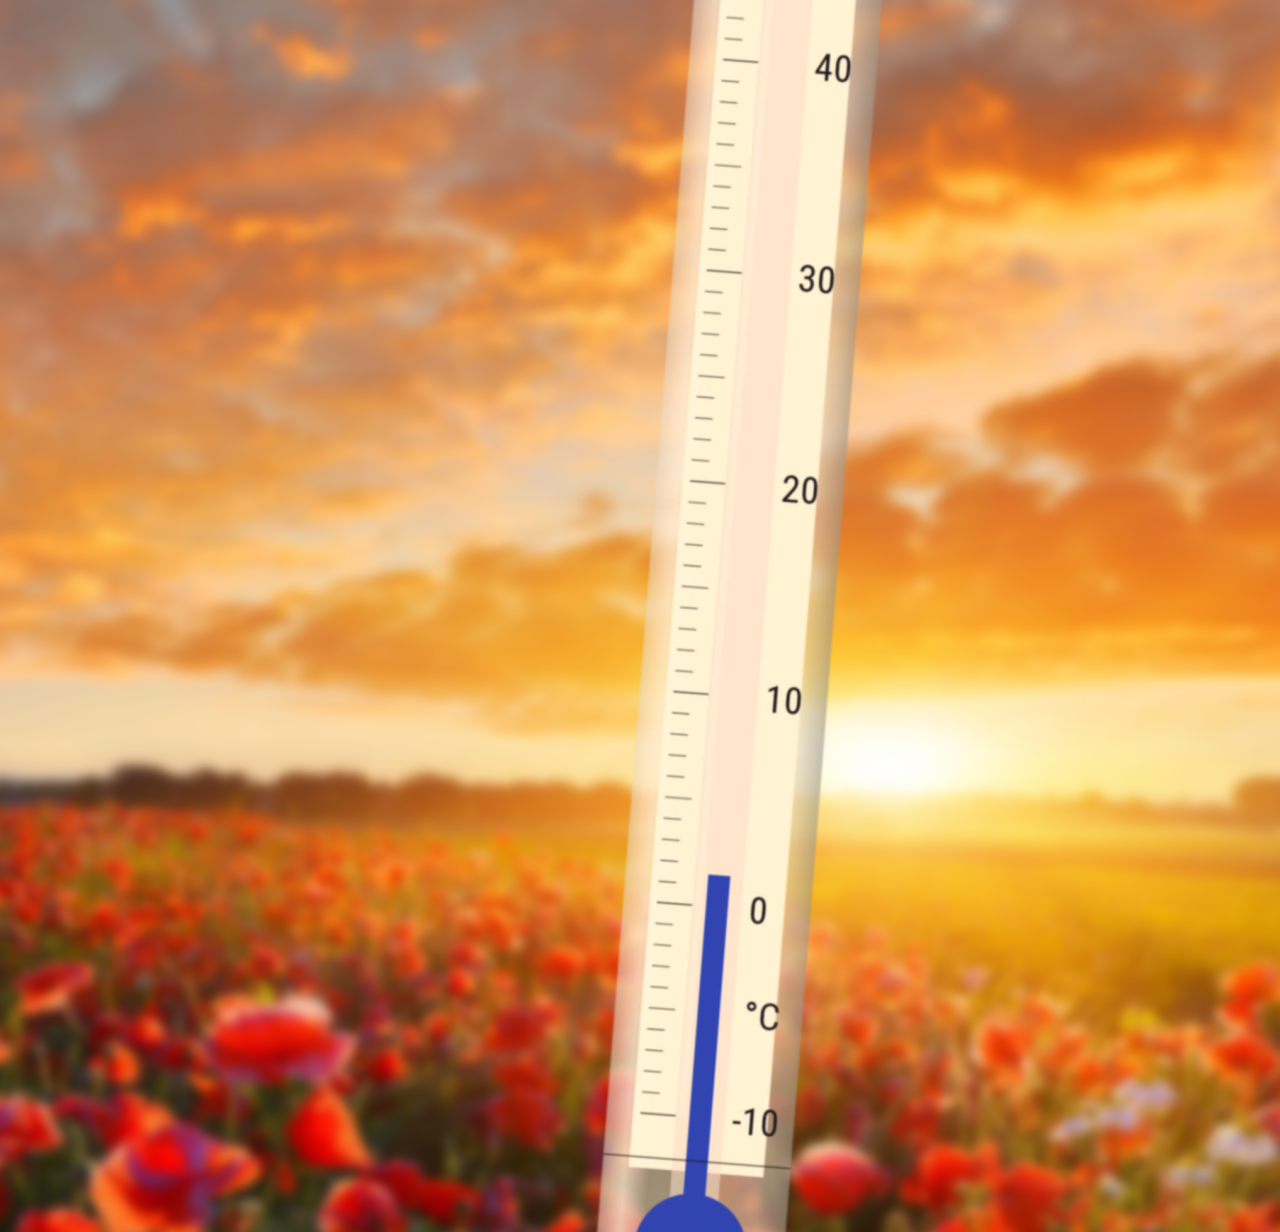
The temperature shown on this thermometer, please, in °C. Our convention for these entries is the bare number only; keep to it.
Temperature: 1.5
